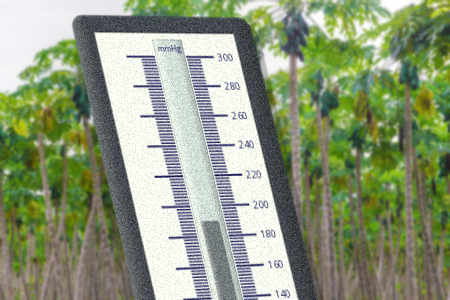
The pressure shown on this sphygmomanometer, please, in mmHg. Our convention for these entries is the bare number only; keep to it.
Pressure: 190
